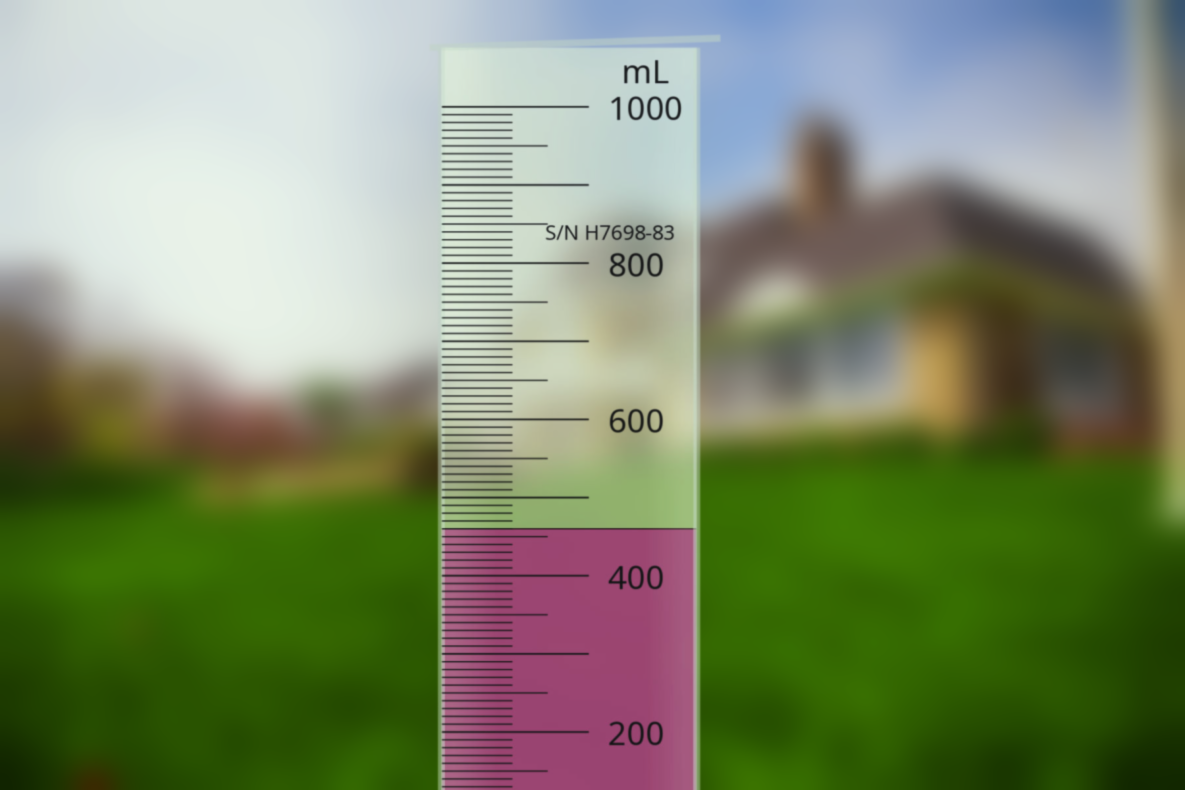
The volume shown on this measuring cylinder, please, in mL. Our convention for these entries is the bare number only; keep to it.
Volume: 460
